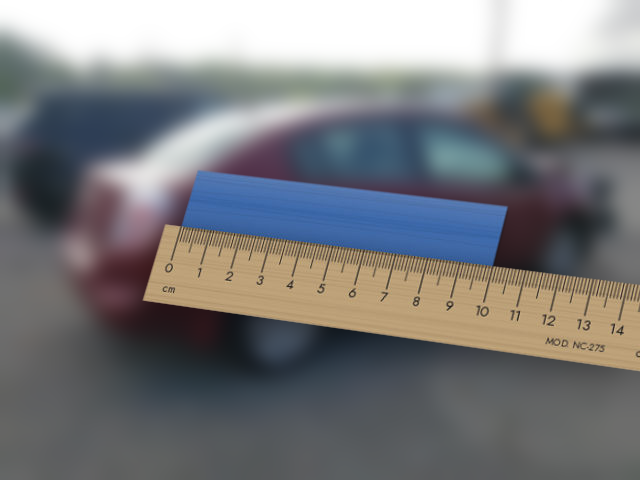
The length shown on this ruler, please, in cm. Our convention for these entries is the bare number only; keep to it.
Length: 10
